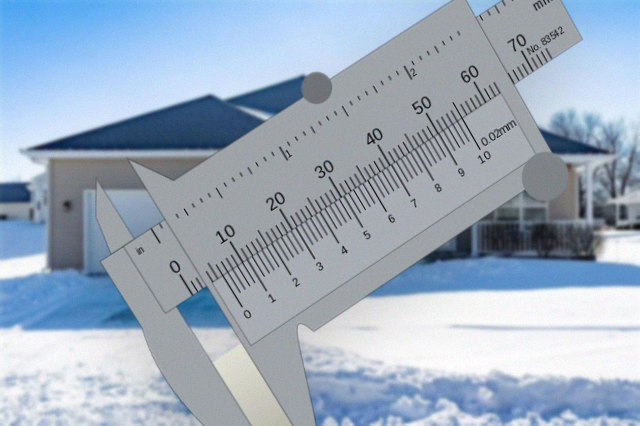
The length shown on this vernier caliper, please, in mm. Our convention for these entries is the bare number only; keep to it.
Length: 6.0
